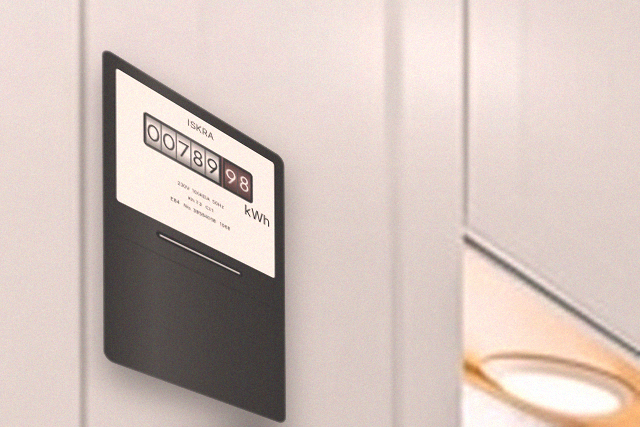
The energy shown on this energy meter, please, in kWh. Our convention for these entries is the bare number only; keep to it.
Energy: 789.98
